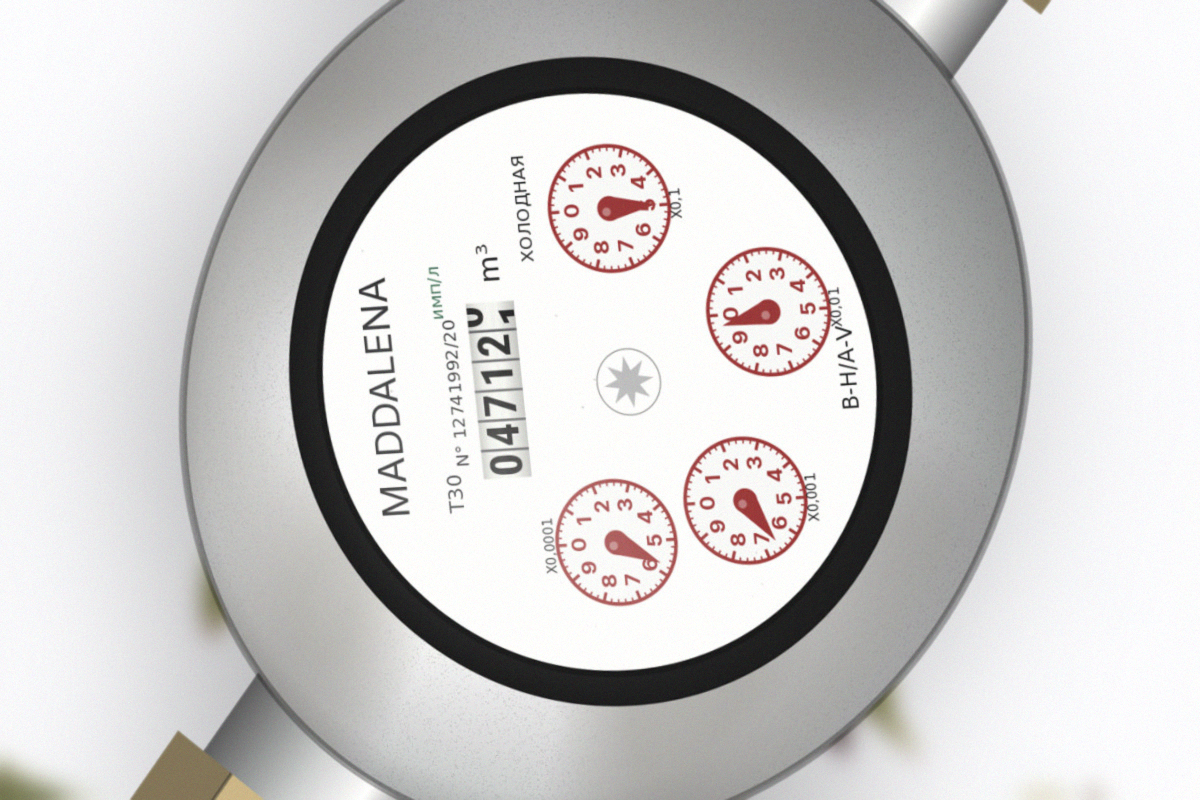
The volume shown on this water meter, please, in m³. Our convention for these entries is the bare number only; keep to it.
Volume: 47120.4965
